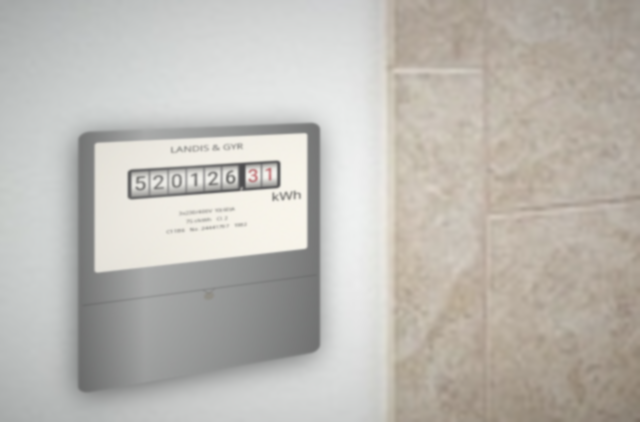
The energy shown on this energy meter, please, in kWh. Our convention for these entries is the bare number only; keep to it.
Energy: 520126.31
